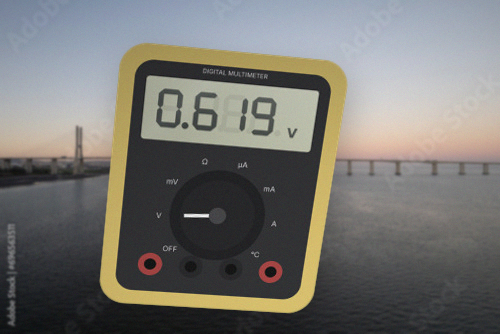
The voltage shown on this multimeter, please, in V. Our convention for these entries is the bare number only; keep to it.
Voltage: 0.619
